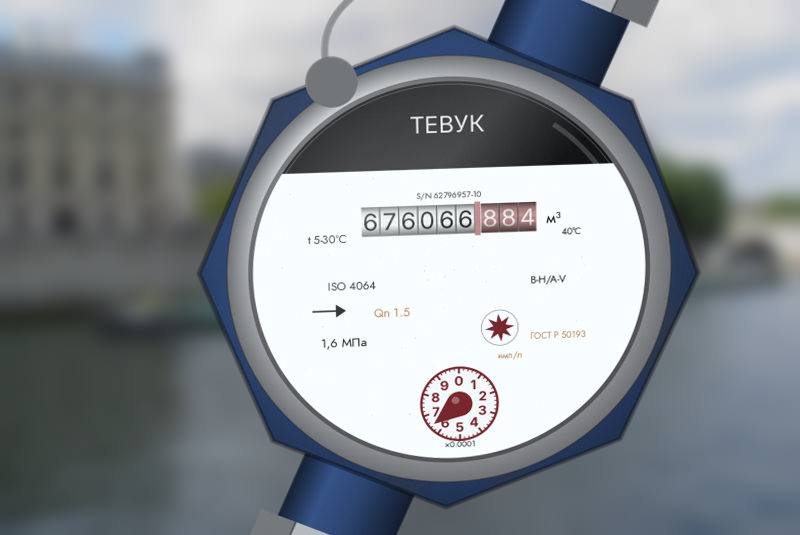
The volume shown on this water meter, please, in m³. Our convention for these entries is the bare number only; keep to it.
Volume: 676066.8846
